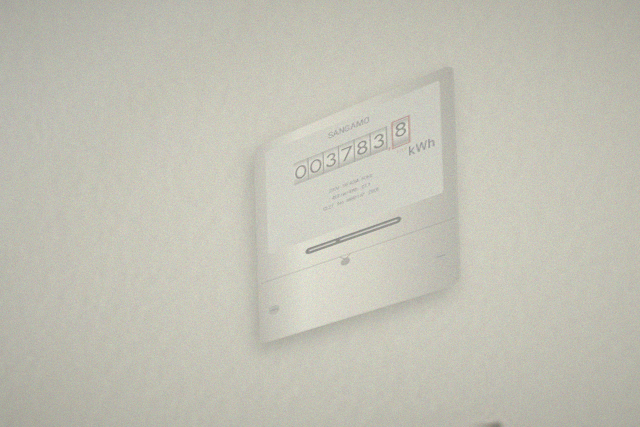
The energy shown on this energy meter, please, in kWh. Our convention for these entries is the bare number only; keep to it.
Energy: 3783.8
